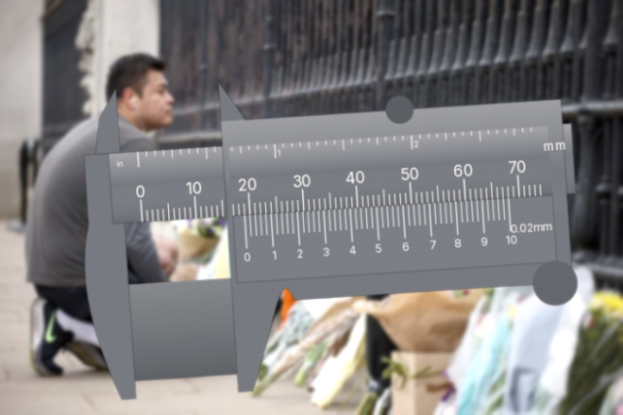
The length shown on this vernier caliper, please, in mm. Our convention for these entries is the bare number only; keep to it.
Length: 19.0
